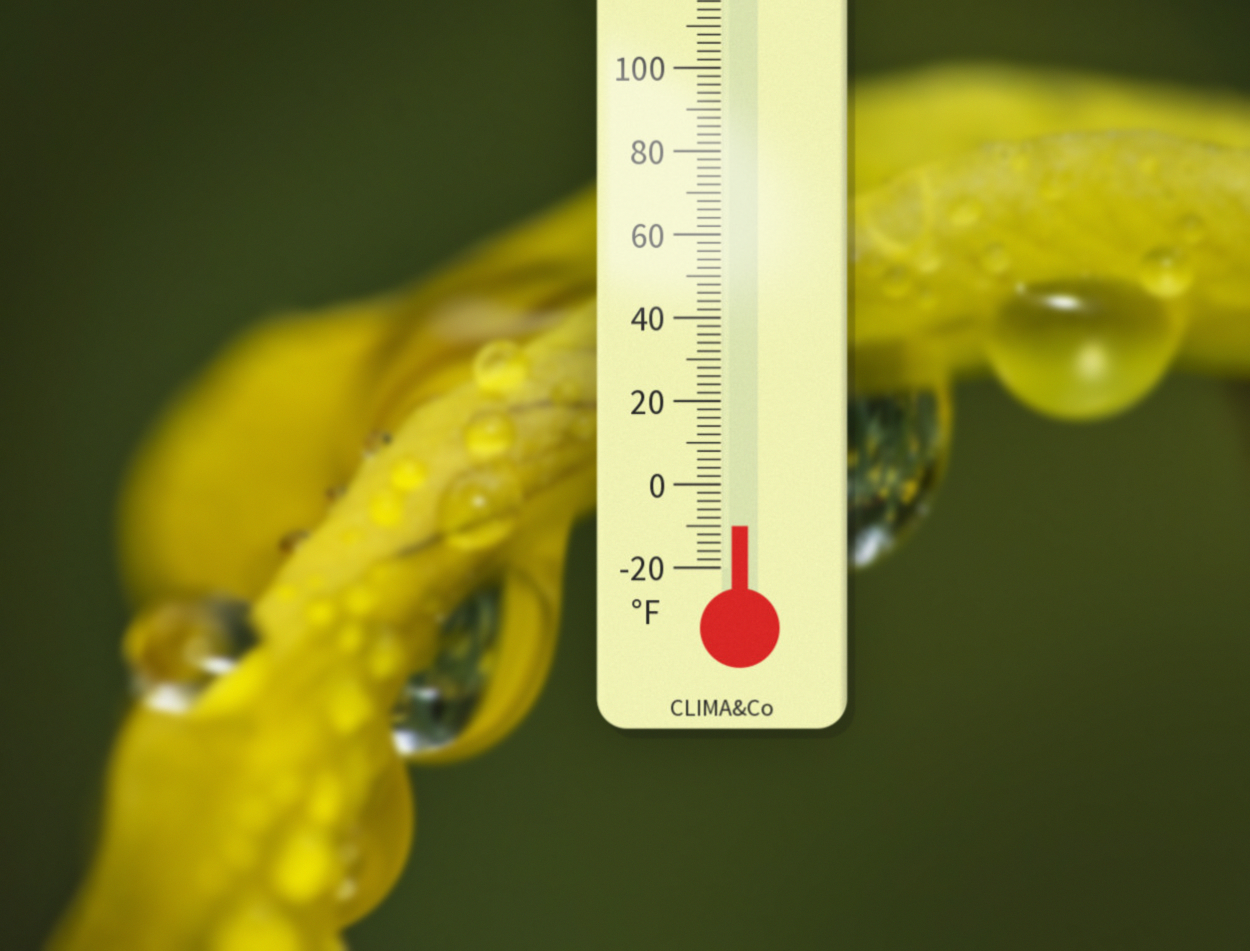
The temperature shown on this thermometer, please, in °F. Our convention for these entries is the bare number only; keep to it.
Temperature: -10
